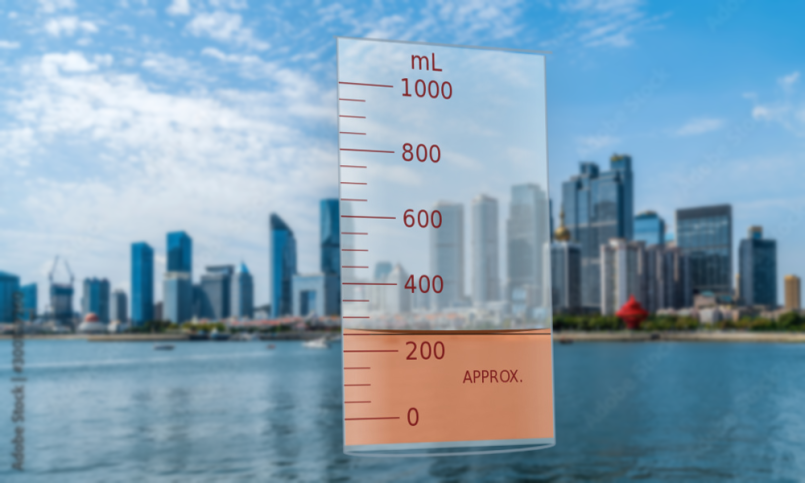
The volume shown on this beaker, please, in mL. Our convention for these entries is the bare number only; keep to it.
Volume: 250
